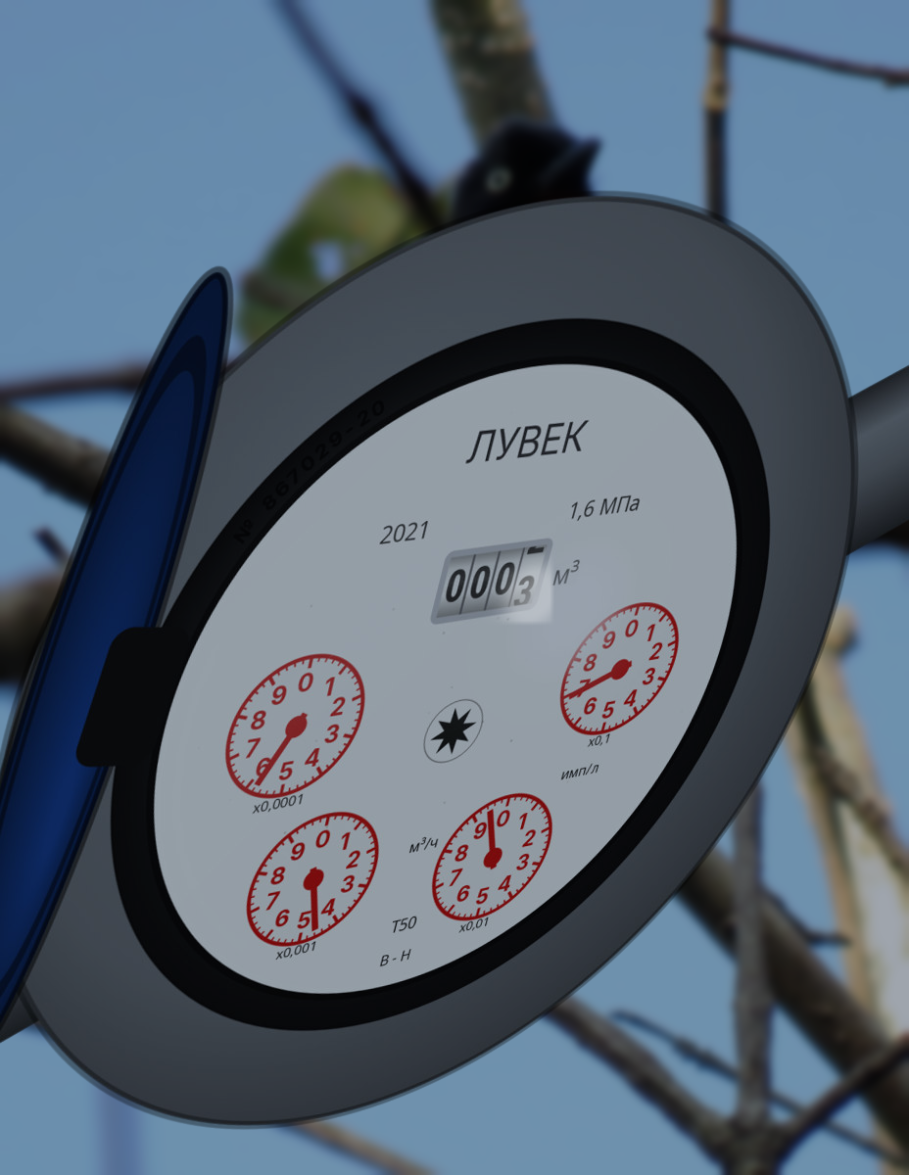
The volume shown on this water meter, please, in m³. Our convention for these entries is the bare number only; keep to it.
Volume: 2.6945
